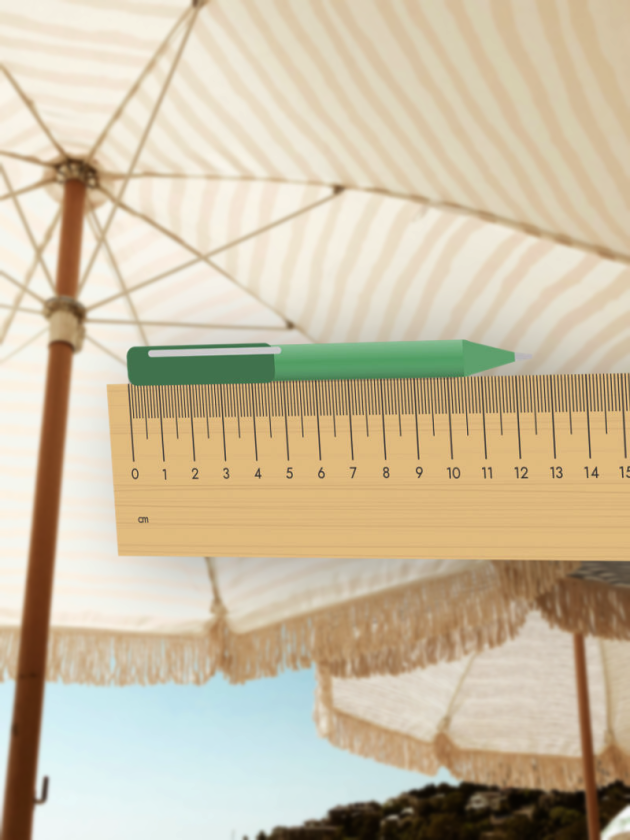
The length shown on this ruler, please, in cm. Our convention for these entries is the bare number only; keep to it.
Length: 12.5
